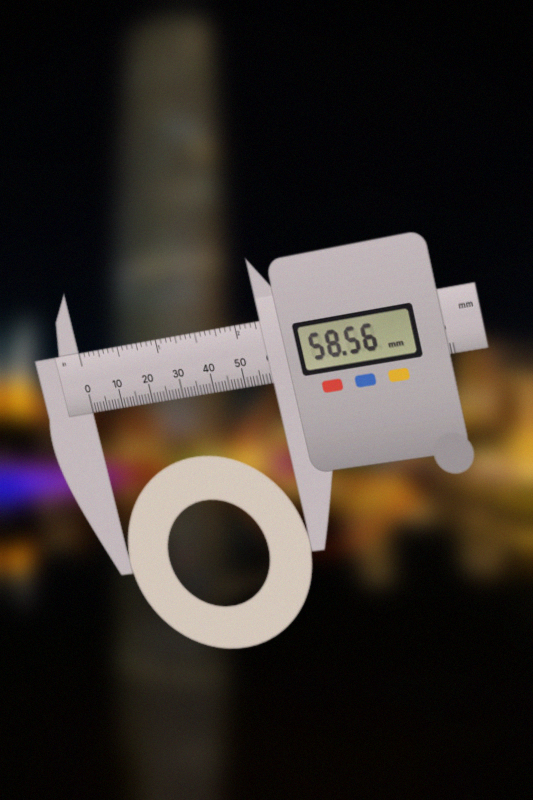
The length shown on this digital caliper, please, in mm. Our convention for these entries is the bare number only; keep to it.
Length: 58.56
